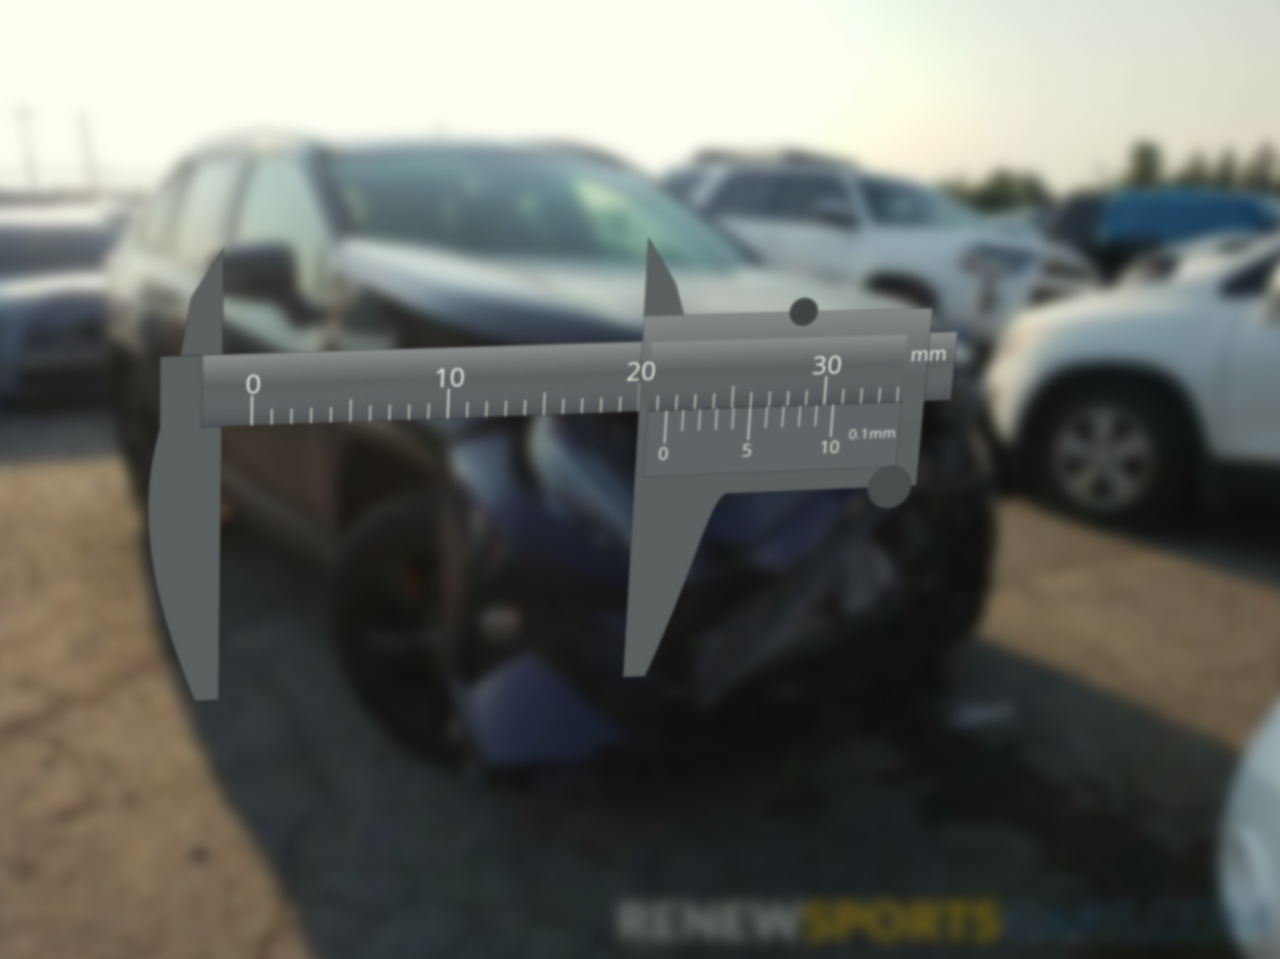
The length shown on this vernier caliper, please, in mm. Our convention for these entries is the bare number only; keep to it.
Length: 21.5
